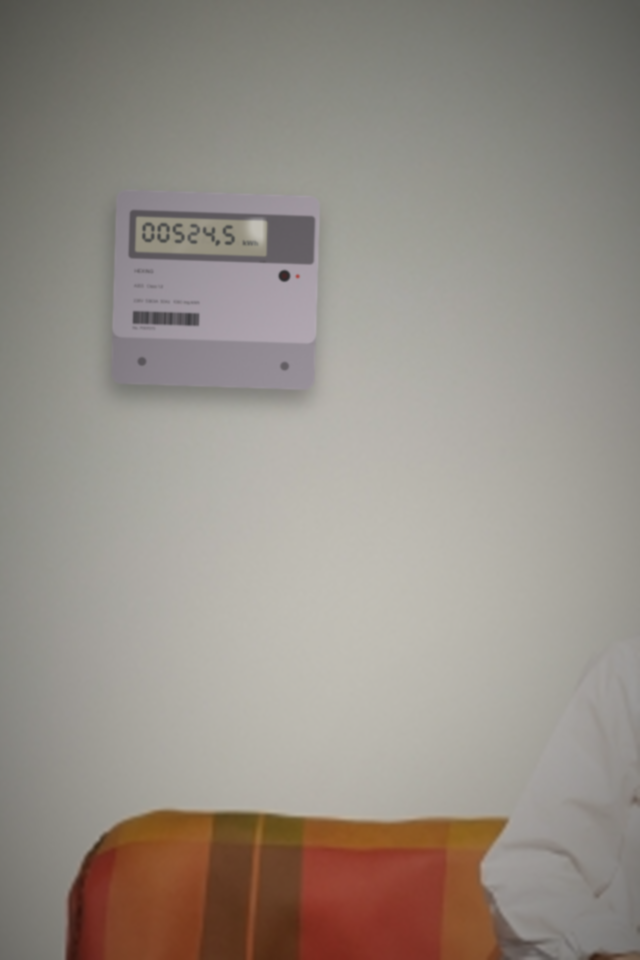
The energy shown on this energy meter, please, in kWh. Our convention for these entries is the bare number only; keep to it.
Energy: 524.5
